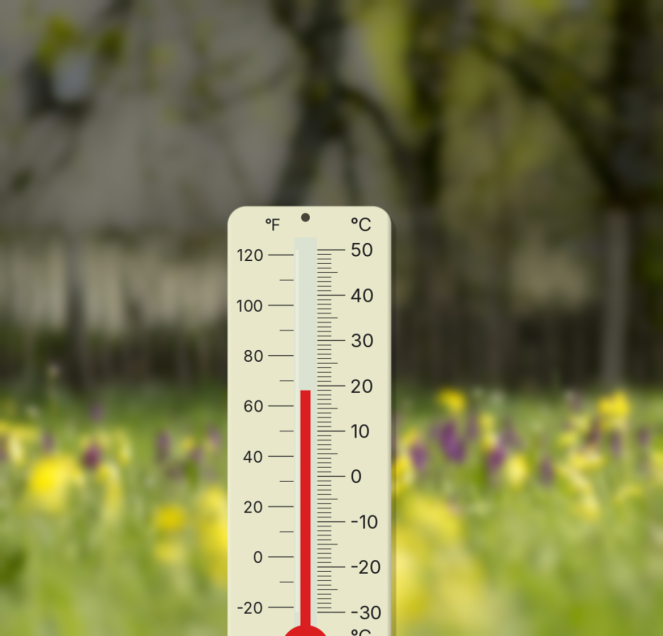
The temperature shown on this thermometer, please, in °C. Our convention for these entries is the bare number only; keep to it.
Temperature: 19
